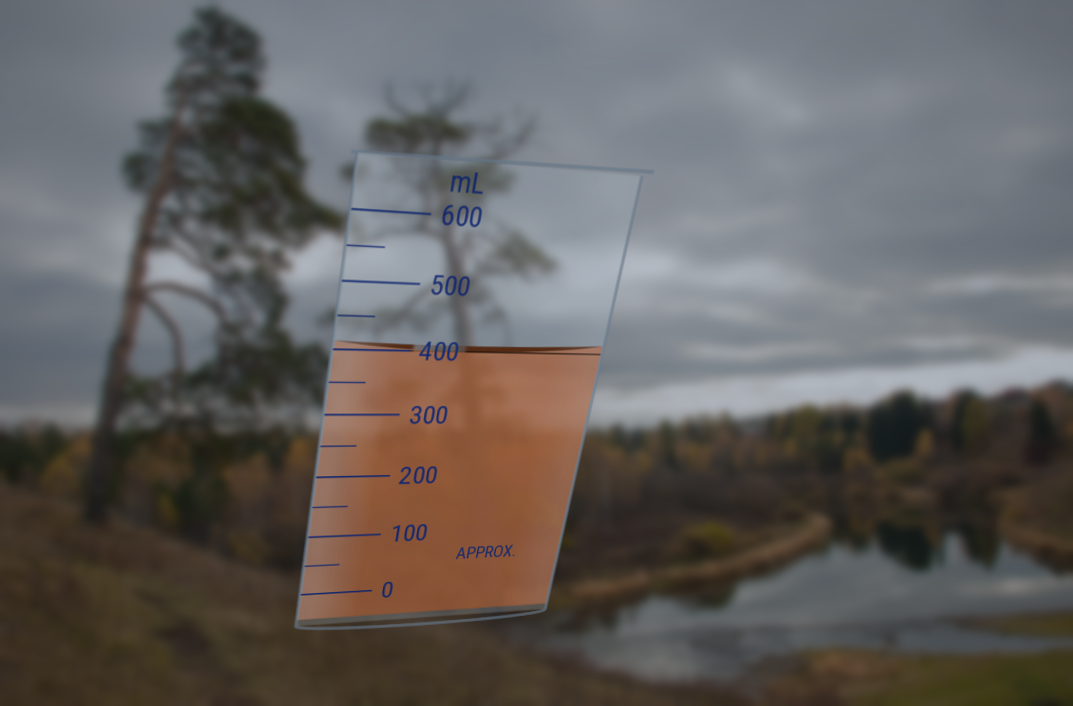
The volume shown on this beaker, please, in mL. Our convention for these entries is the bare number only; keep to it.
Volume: 400
